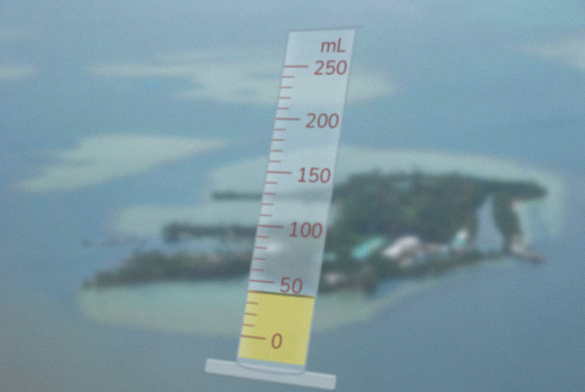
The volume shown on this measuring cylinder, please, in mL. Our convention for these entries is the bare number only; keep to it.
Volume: 40
